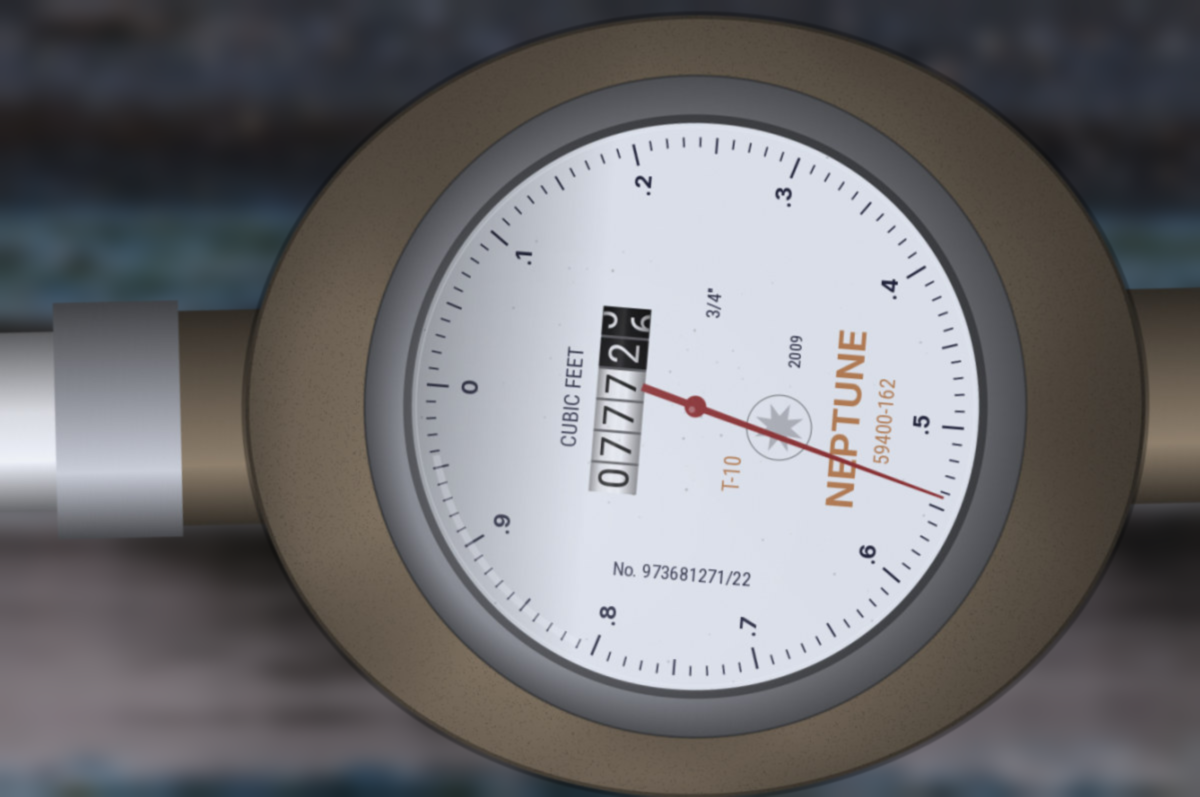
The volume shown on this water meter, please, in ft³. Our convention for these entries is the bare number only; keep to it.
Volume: 77725.54
